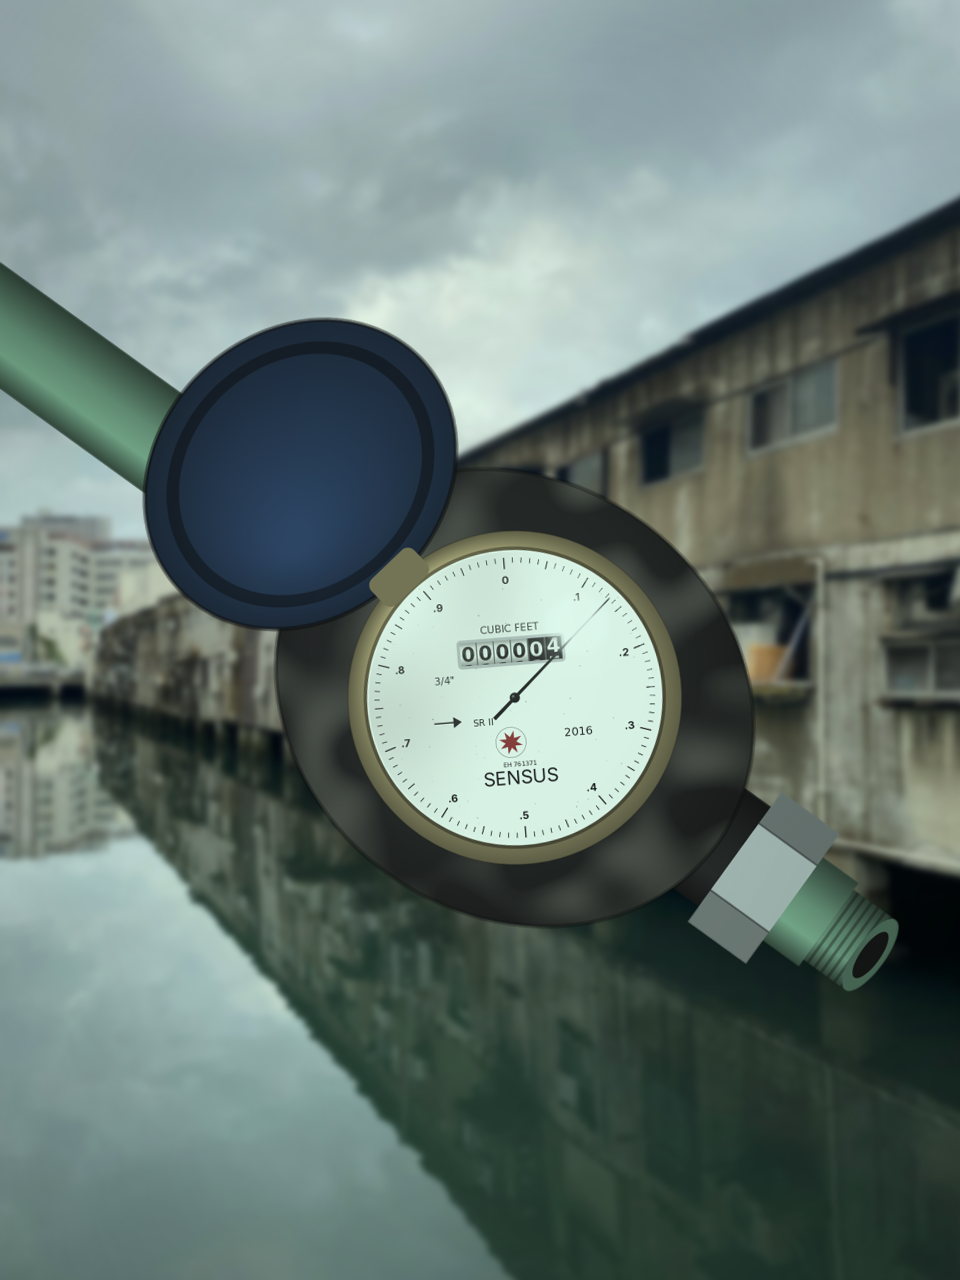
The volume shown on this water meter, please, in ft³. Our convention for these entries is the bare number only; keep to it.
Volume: 4.13
